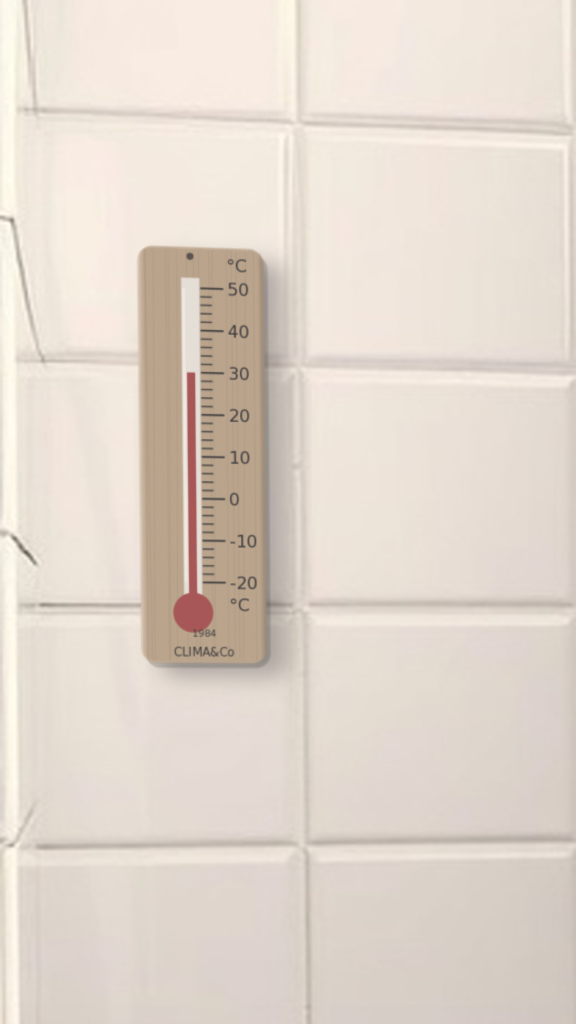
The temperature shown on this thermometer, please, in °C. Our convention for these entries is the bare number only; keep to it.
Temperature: 30
